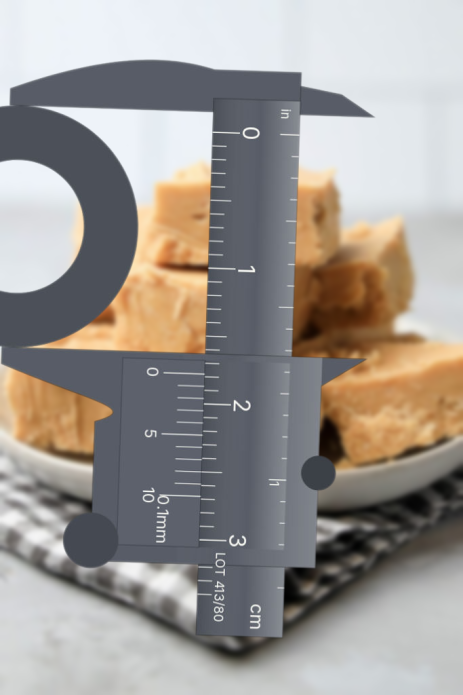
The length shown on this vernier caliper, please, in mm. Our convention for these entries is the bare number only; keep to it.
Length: 17.8
